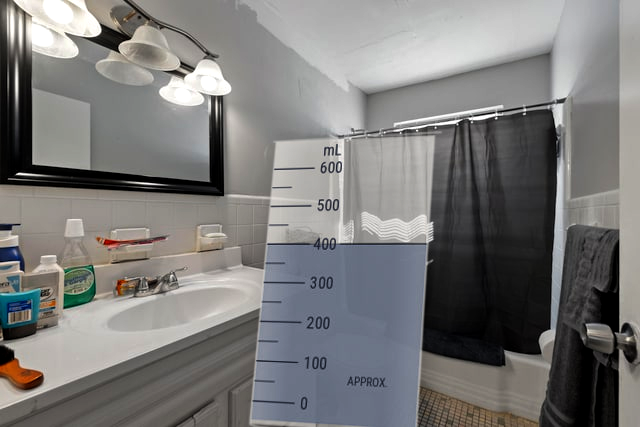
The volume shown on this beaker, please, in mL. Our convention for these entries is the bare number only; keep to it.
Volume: 400
